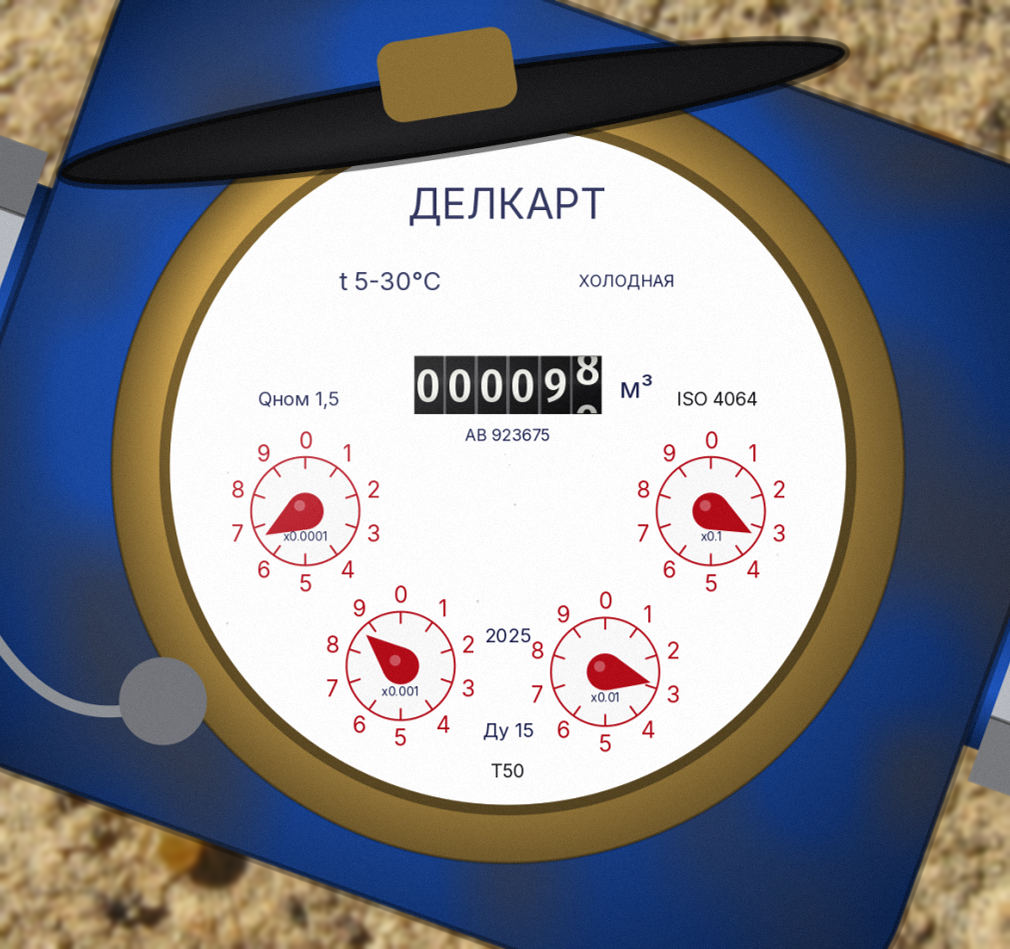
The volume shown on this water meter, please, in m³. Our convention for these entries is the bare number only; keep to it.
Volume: 98.3286
